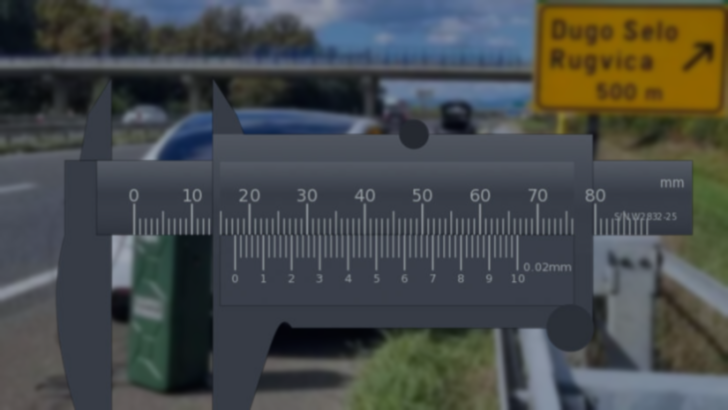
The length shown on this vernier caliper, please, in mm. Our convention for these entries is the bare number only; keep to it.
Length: 17.5
